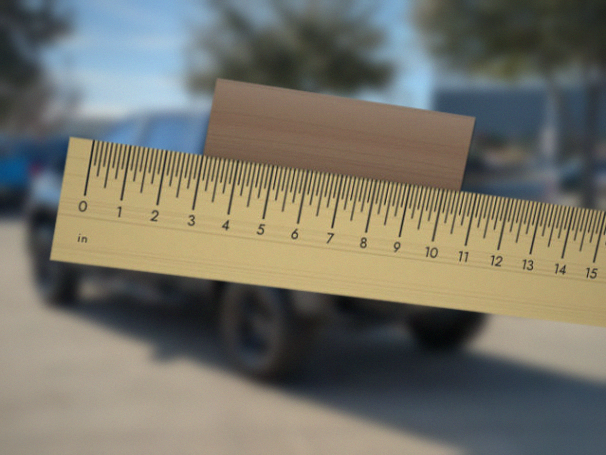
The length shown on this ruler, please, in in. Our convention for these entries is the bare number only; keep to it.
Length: 7.5
